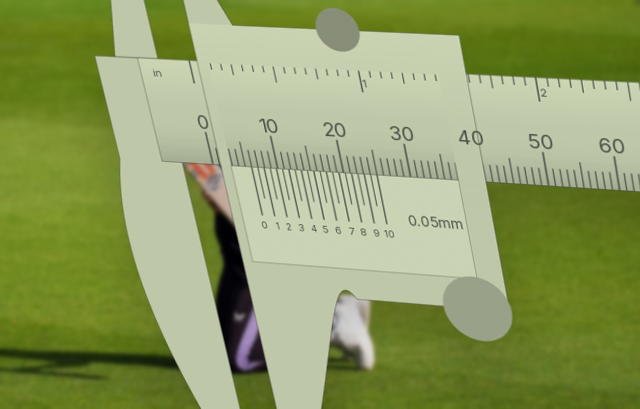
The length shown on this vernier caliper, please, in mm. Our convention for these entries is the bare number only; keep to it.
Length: 6.0
